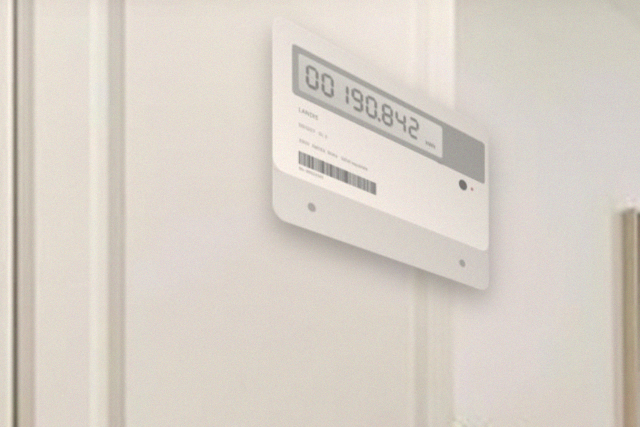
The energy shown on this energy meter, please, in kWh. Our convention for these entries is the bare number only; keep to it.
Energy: 190.842
